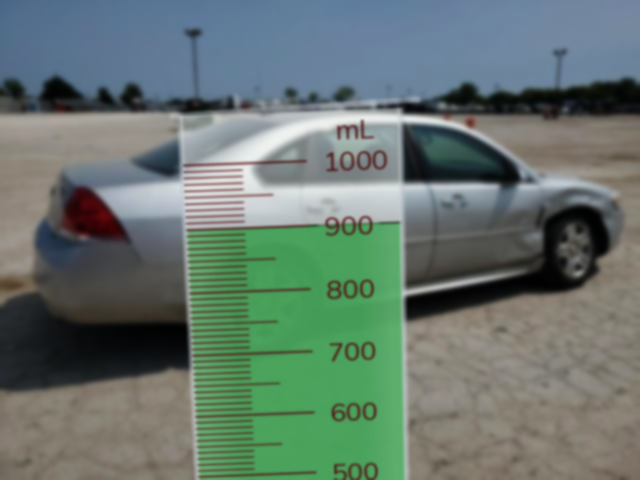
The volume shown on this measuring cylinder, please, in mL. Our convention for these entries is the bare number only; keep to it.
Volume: 900
